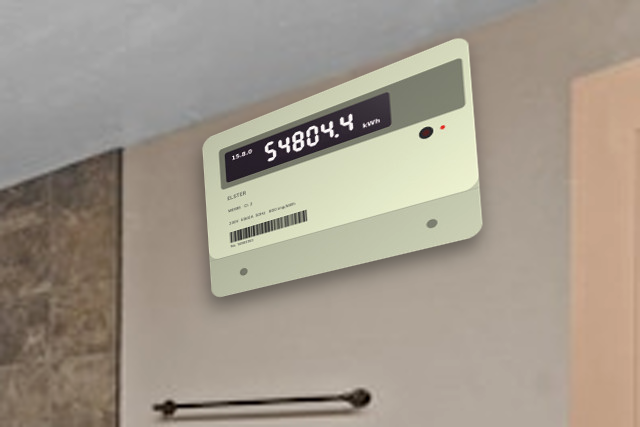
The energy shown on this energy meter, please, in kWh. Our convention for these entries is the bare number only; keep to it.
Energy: 54804.4
